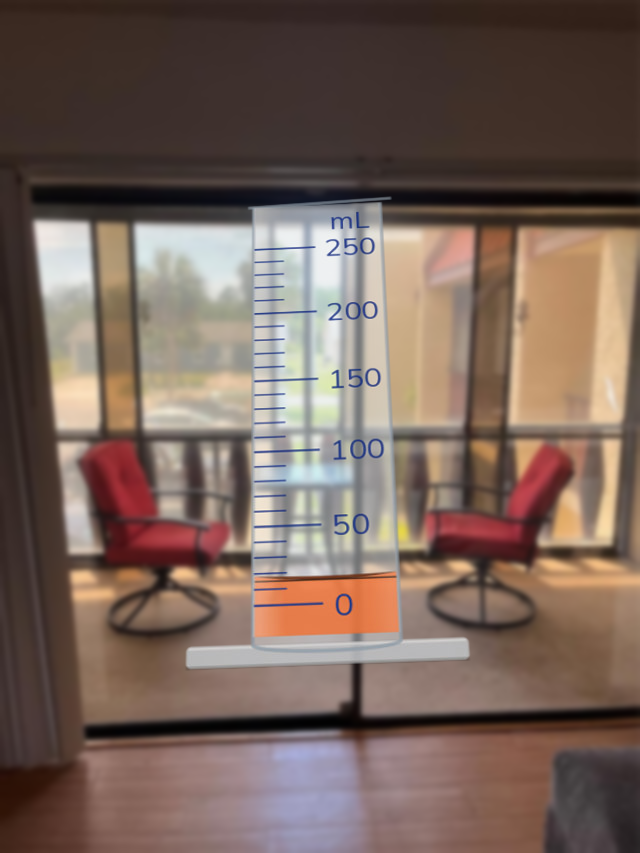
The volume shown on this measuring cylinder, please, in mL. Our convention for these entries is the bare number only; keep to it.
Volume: 15
